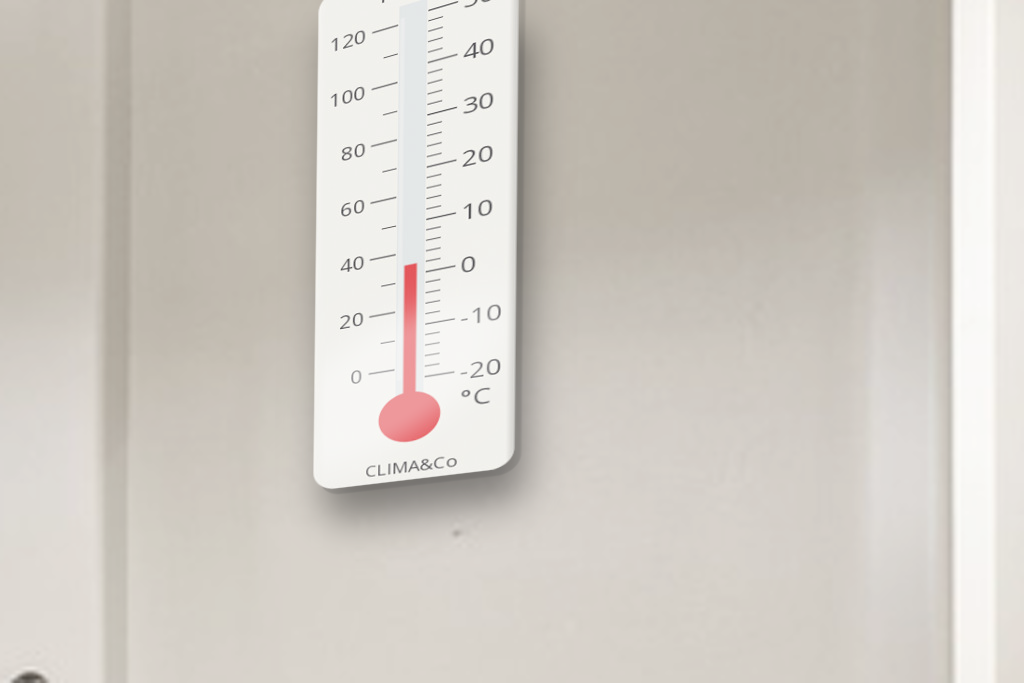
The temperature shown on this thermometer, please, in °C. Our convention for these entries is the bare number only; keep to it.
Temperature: 2
